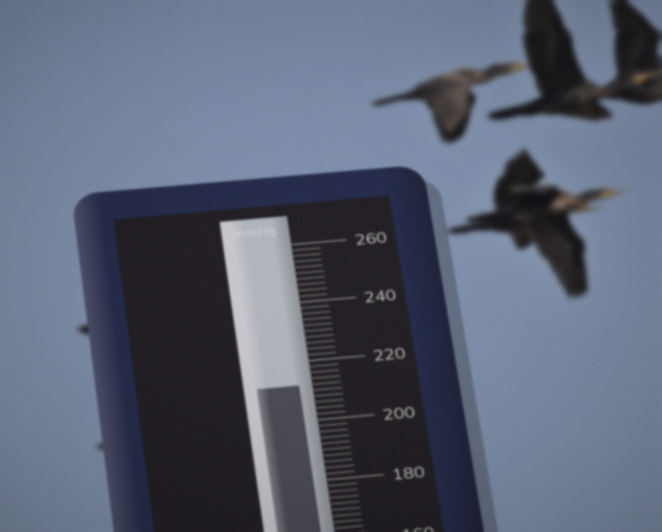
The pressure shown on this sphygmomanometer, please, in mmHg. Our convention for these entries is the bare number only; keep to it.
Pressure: 212
